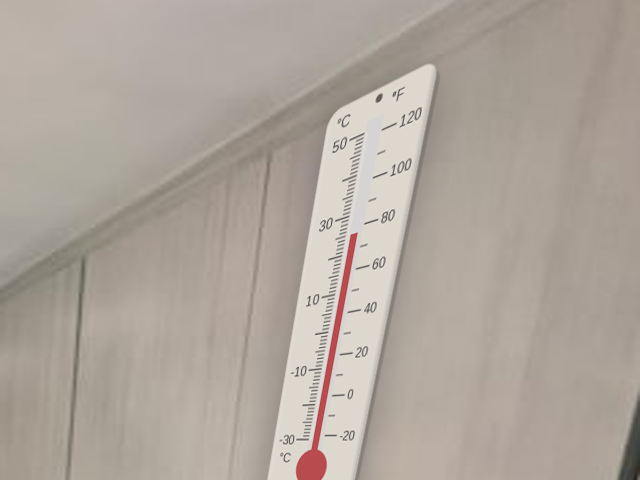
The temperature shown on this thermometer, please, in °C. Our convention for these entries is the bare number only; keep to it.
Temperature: 25
